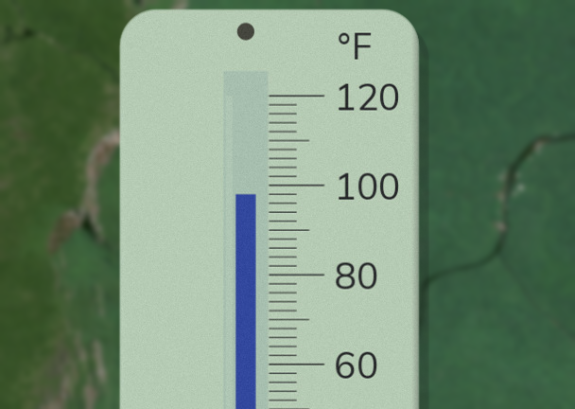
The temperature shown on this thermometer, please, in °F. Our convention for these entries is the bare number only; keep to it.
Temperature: 98
